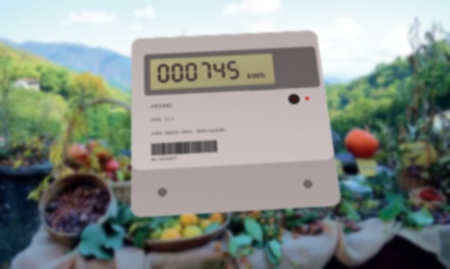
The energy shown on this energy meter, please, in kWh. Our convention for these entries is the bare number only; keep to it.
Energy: 745
